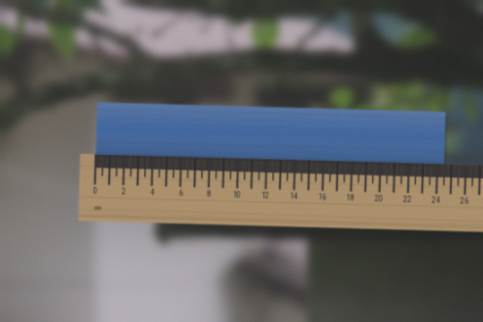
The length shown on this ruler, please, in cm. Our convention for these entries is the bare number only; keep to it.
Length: 24.5
